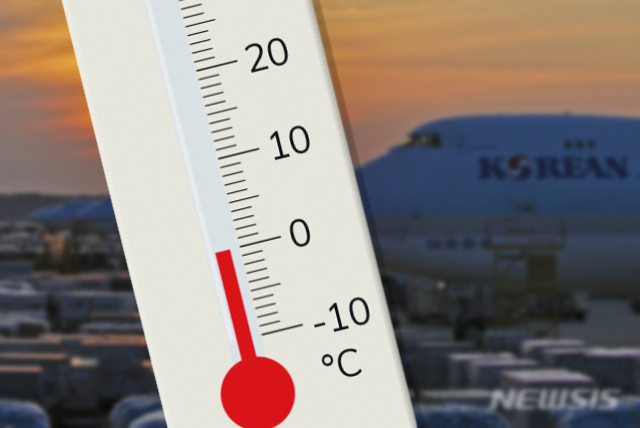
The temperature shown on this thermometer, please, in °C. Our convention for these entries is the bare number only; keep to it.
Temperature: 0
